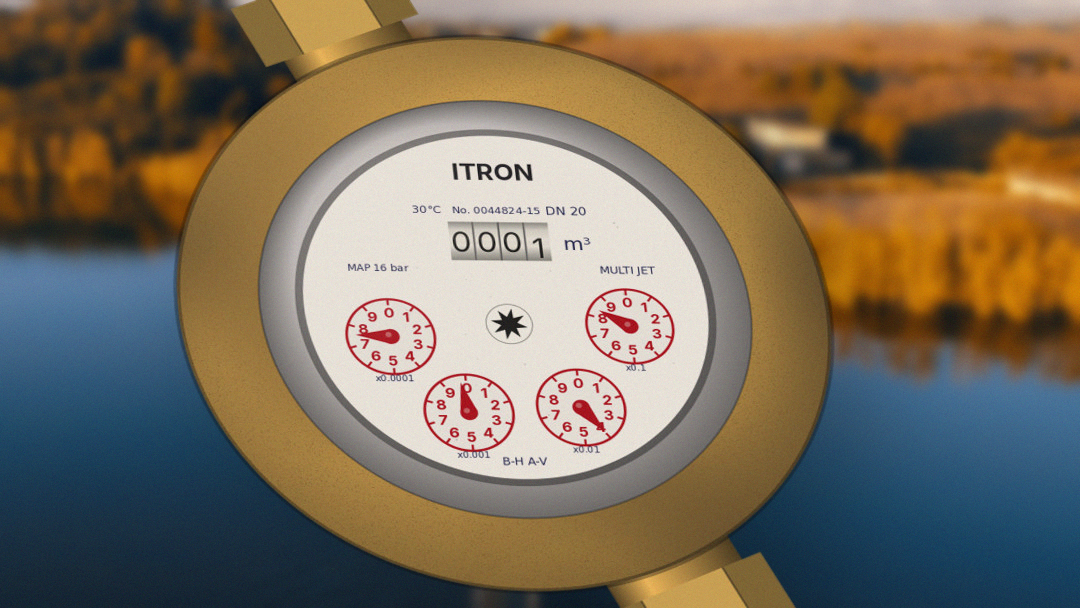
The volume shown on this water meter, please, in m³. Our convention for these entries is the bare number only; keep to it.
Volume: 0.8397
